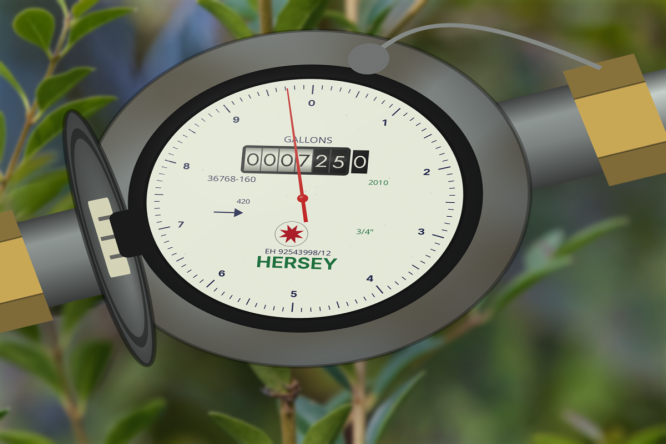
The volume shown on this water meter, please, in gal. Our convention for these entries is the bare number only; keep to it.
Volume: 7249.7
